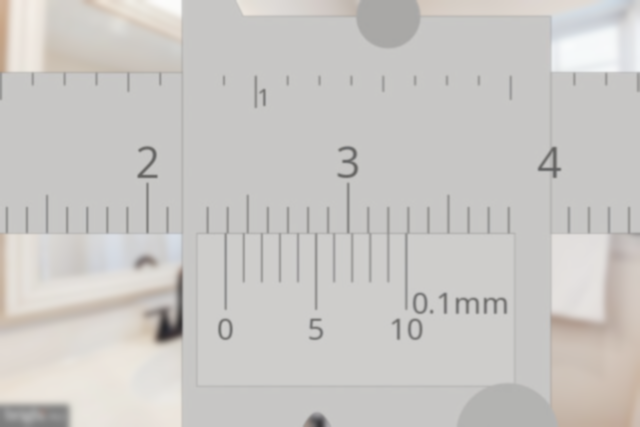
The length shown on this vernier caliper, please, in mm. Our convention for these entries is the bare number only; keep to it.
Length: 23.9
